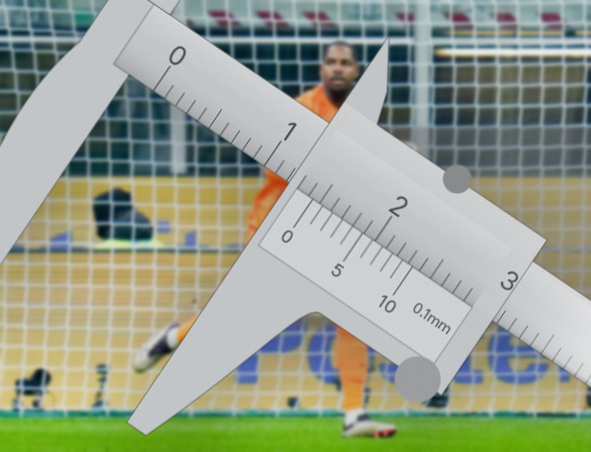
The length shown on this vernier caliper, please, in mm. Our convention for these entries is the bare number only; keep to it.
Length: 14.4
